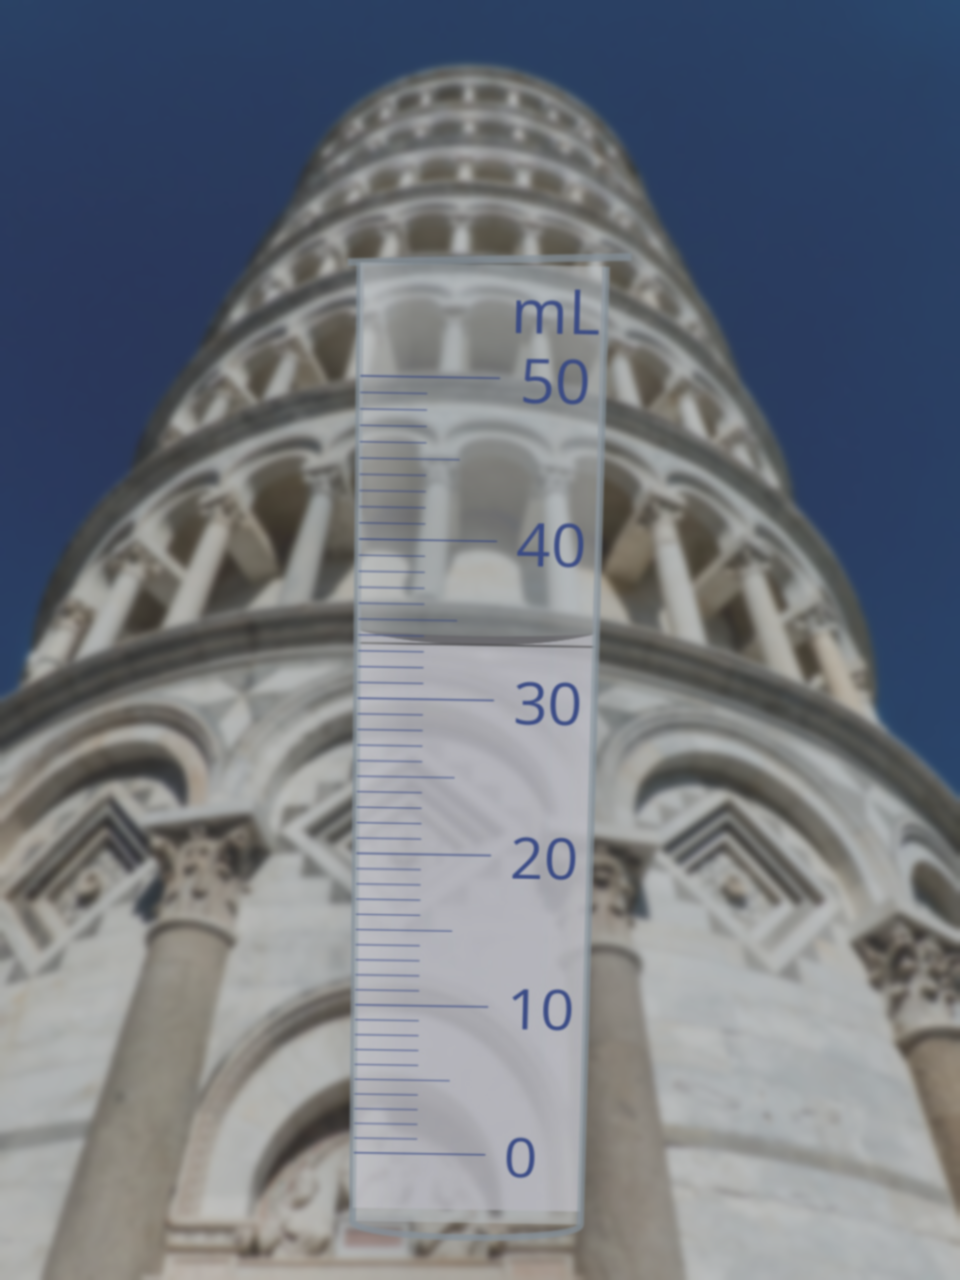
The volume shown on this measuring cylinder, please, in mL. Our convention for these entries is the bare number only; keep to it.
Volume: 33.5
